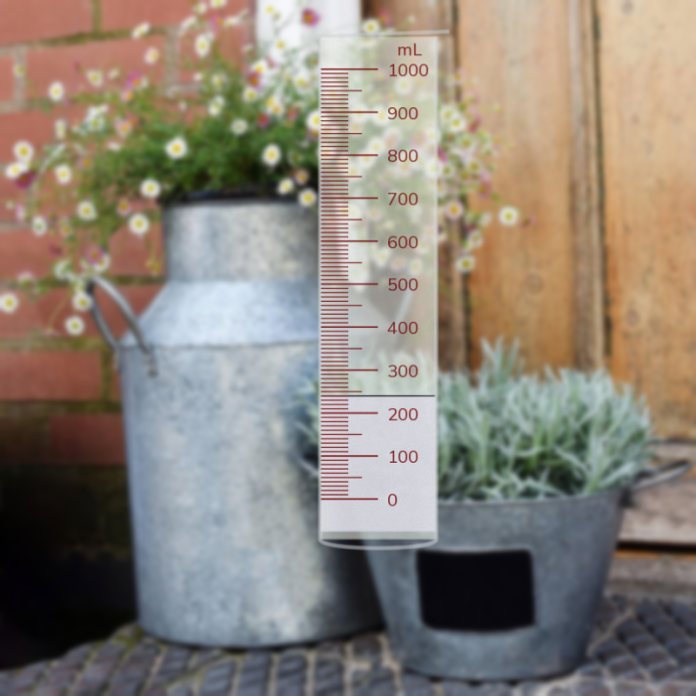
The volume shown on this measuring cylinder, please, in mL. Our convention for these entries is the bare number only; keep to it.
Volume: 240
